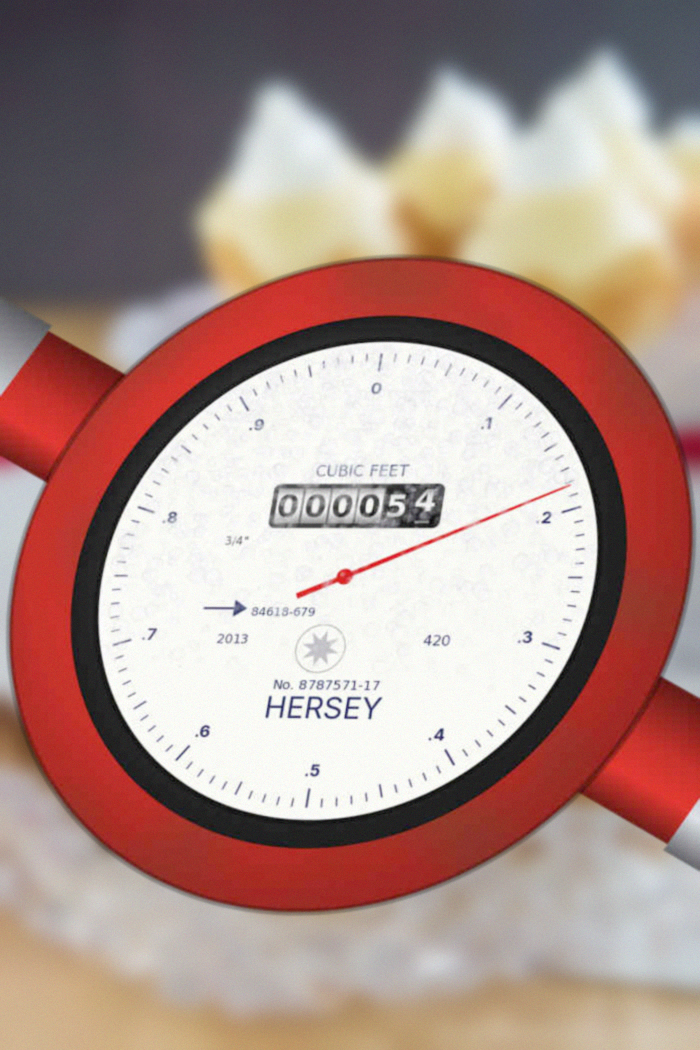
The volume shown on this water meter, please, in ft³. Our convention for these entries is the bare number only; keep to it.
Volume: 54.18
